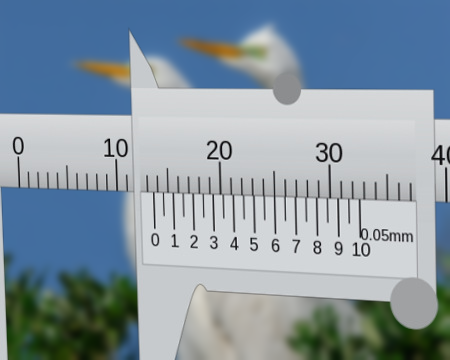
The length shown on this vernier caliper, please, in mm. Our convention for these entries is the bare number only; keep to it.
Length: 13.6
